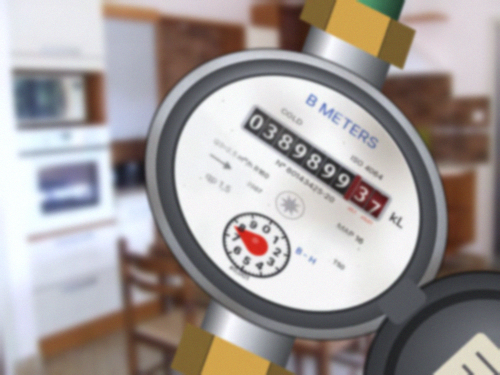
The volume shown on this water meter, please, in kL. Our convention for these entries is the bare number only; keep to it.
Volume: 389899.367
